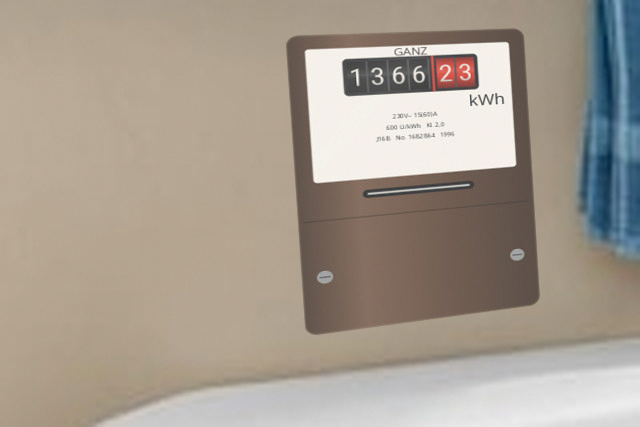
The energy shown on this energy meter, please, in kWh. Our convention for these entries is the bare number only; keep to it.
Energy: 1366.23
